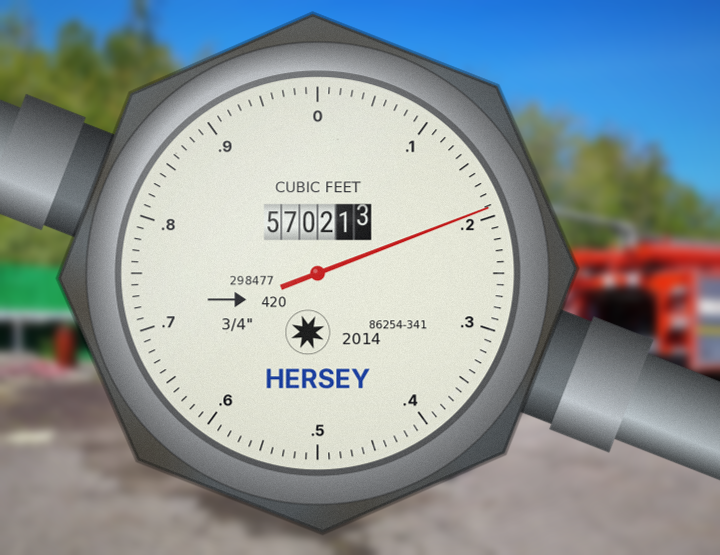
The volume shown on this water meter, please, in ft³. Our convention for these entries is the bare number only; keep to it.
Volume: 570213.19
